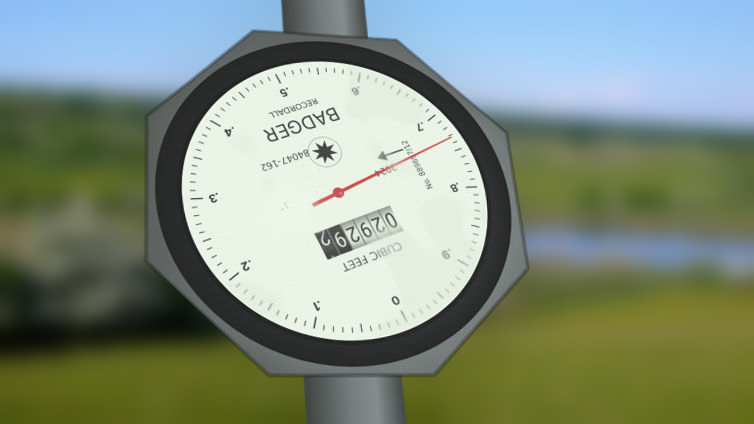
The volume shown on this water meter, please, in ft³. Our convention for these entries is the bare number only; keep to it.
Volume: 29291.73
